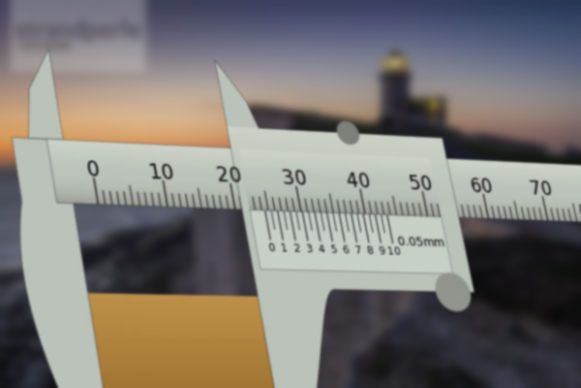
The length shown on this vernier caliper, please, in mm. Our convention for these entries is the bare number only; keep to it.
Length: 24.5
